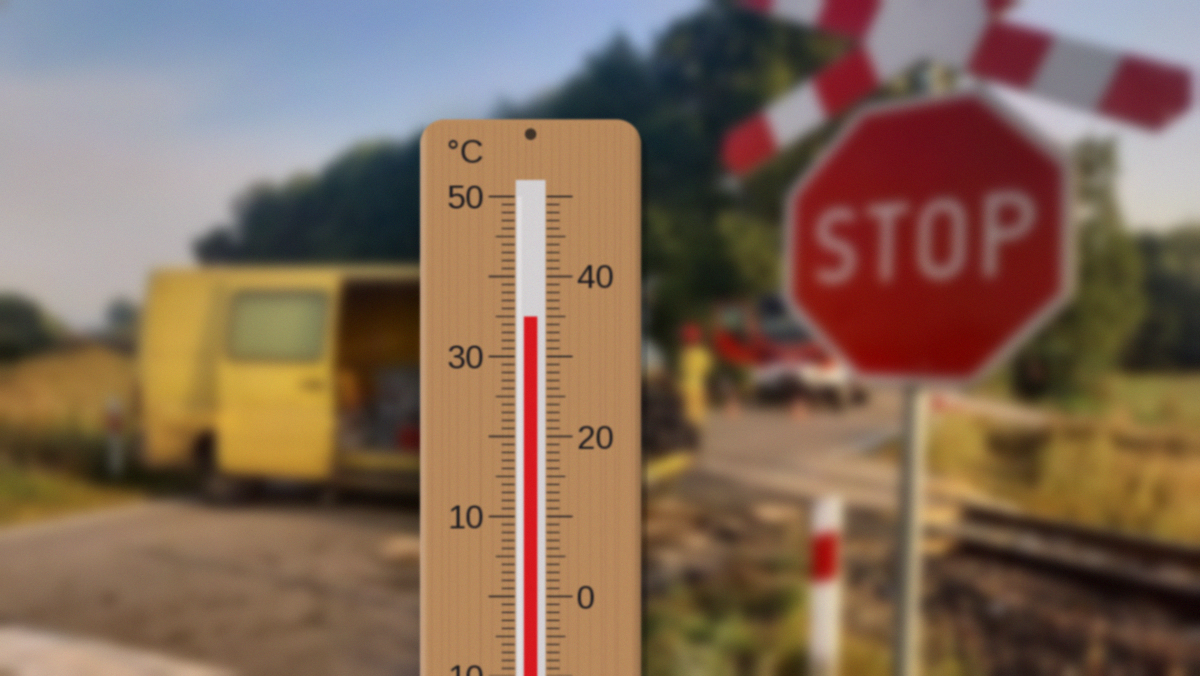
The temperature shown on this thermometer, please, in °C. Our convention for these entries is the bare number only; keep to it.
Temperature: 35
